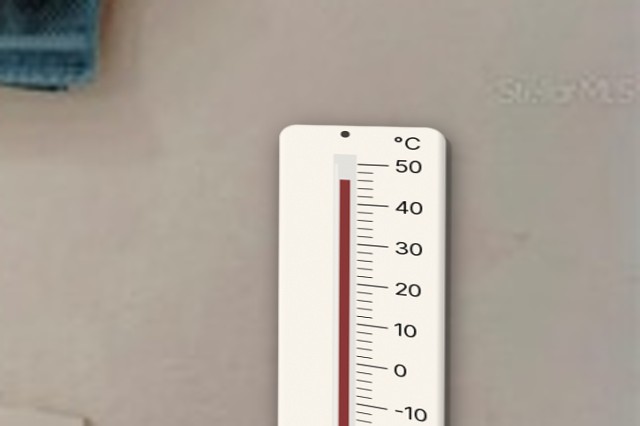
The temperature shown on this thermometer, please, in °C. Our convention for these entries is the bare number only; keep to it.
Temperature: 46
